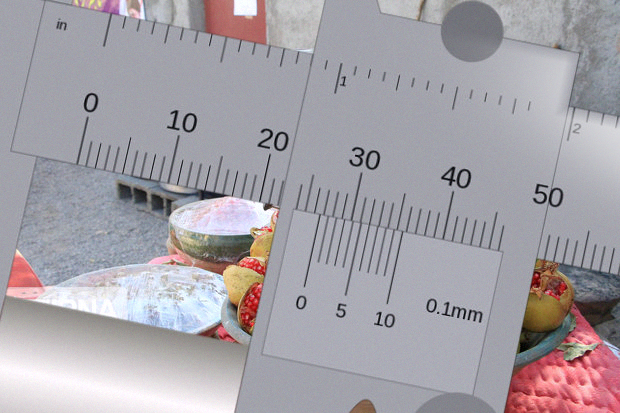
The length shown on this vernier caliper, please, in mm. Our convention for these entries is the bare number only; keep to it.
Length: 26.6
